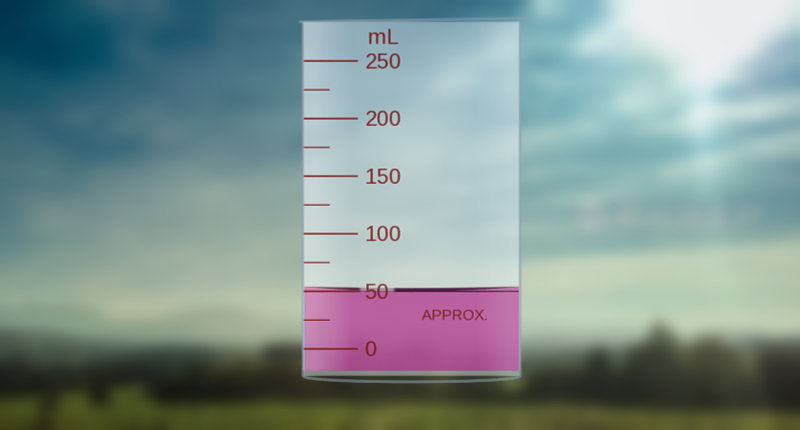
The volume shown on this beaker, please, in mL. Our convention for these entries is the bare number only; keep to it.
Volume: 50
